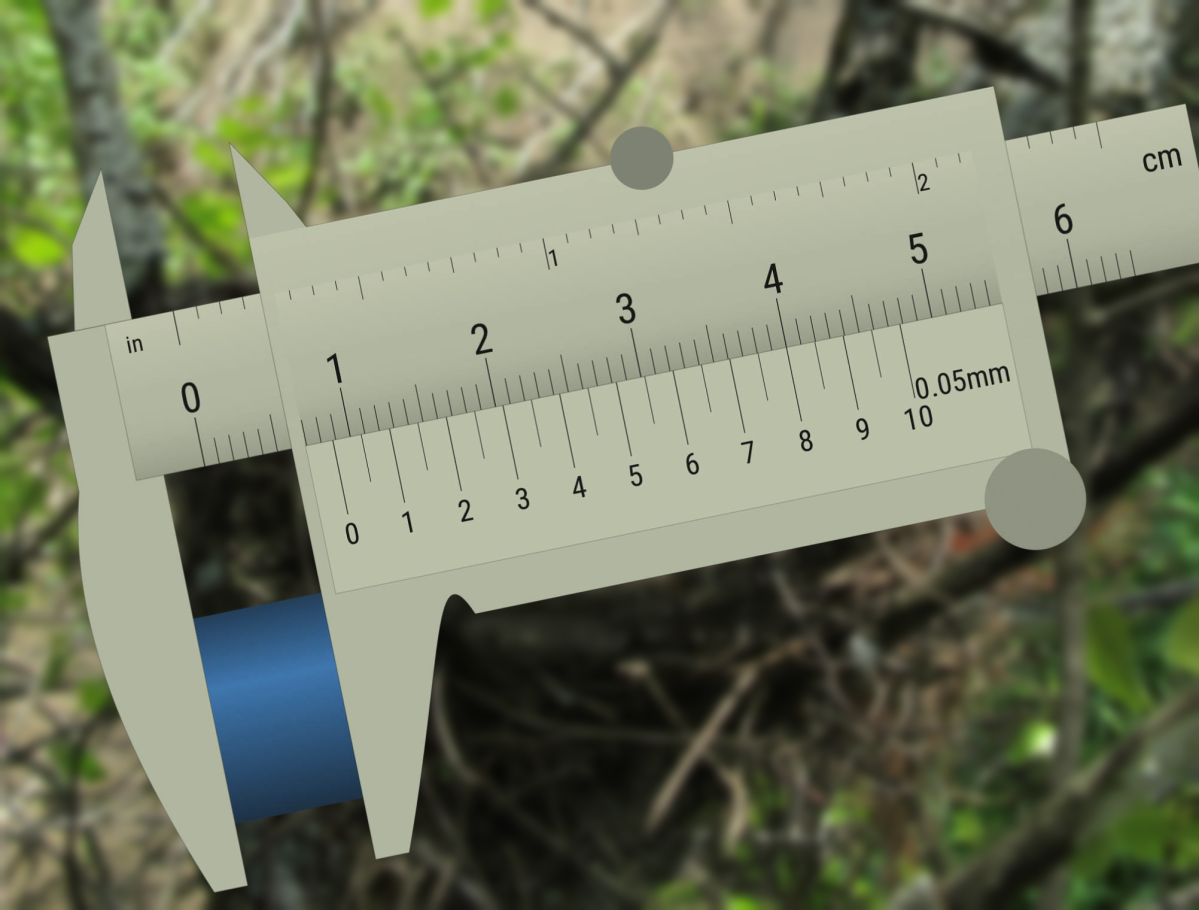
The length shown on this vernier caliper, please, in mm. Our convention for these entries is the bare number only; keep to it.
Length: 8.8
